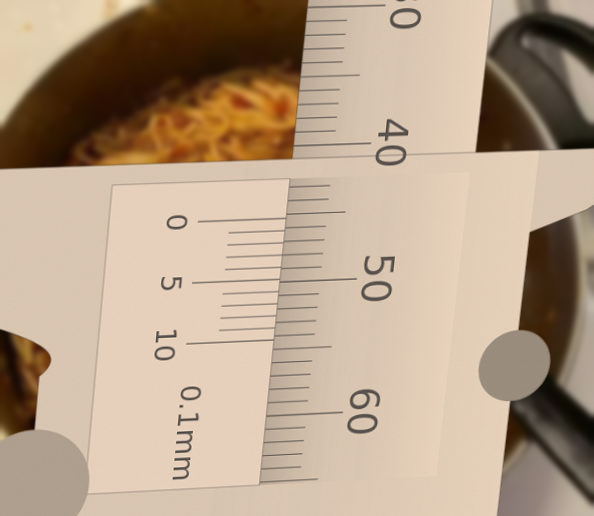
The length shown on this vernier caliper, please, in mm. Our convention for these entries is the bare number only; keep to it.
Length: 45.3
